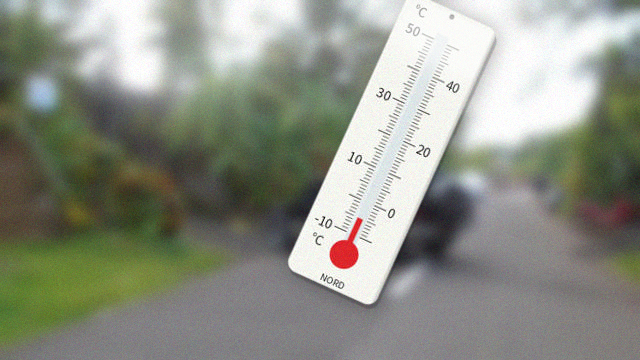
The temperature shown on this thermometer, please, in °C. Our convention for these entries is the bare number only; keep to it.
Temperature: -5
